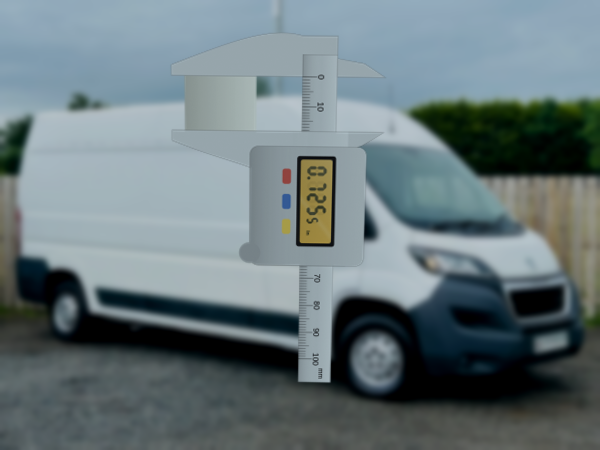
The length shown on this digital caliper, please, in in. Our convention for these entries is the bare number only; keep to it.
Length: 0.7255
